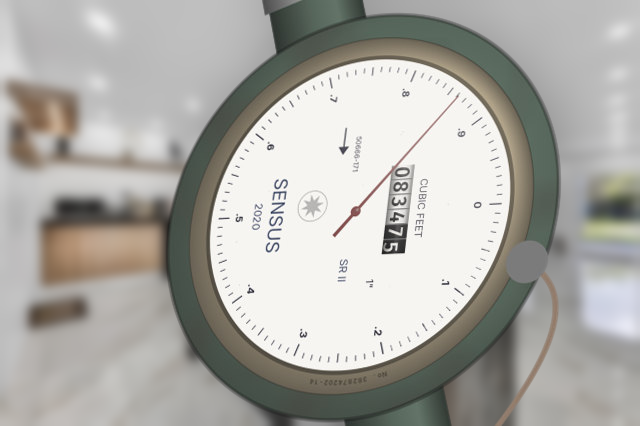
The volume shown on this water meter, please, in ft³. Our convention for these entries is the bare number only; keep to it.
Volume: 83474.86
